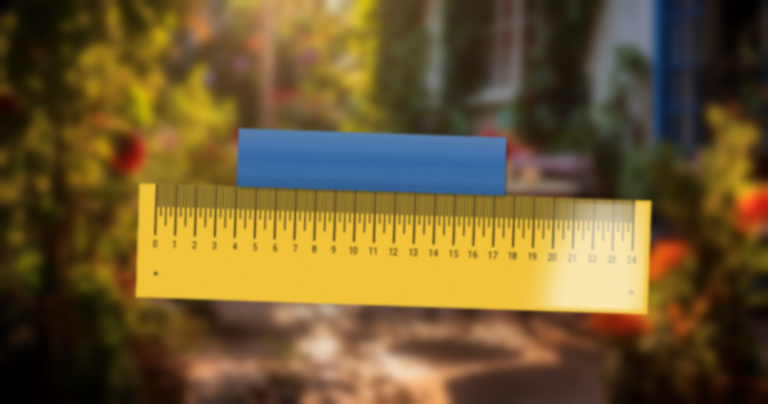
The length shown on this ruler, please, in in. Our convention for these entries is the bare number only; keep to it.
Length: 13.5
